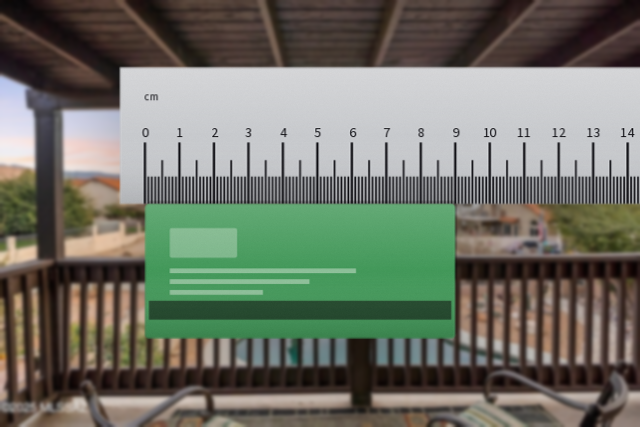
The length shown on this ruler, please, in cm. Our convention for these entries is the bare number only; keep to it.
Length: 9
